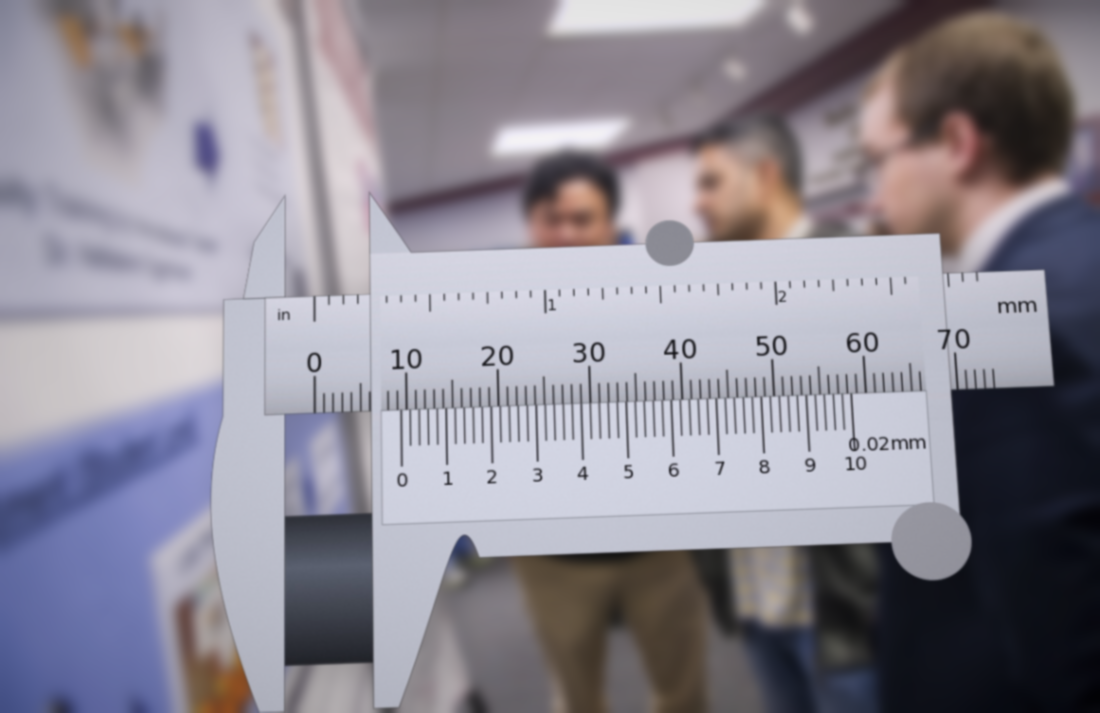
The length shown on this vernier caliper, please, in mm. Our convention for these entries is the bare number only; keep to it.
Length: 9.4
